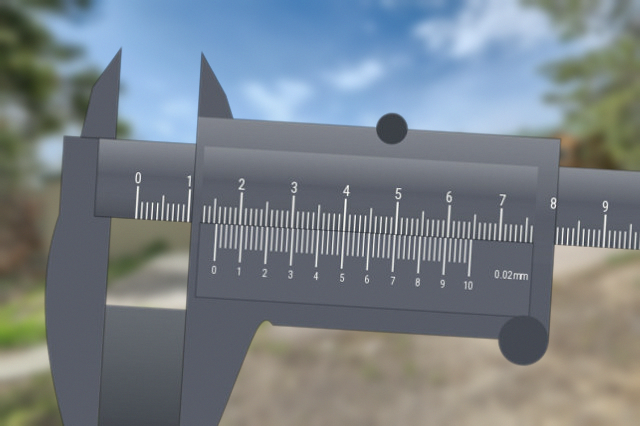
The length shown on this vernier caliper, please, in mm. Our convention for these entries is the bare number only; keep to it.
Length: 15.5
